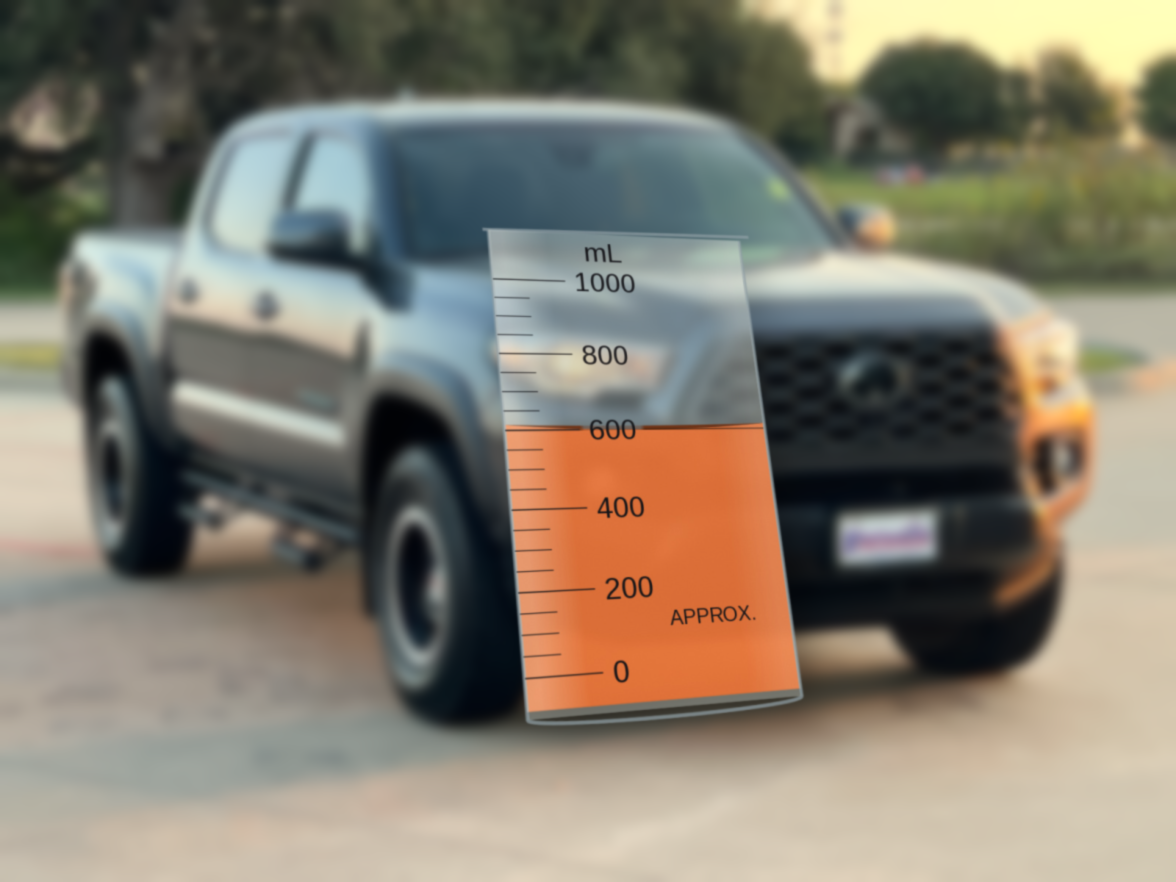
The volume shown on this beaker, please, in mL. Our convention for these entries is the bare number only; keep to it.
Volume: 600
